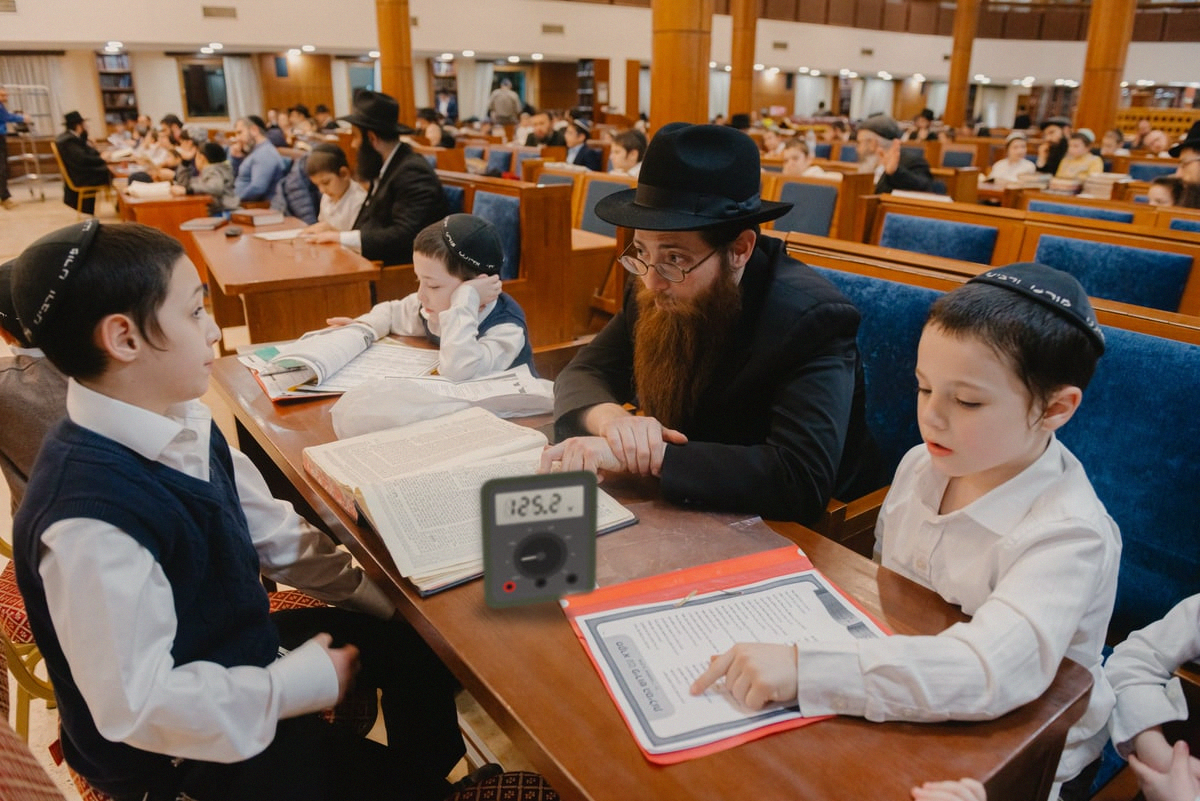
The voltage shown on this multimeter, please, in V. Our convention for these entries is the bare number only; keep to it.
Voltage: 125.2
